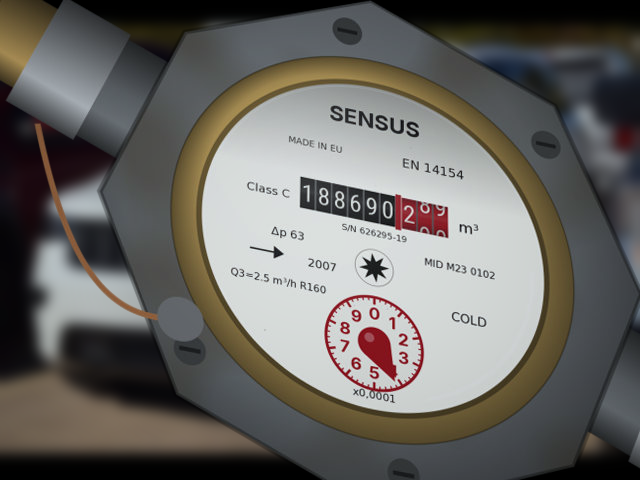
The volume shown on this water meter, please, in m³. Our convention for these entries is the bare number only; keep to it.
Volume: 188690.2894
